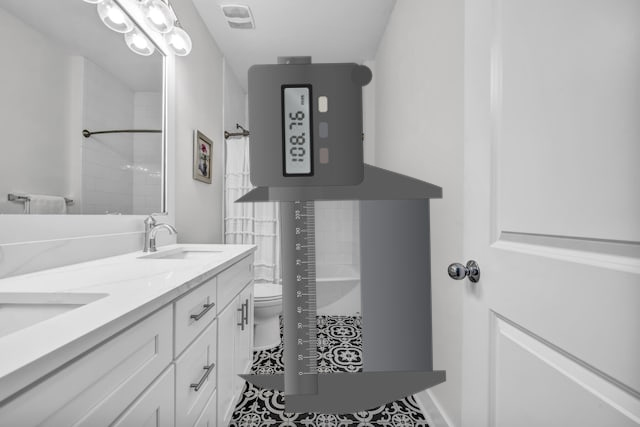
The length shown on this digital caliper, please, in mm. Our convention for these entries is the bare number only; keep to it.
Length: 108.76
